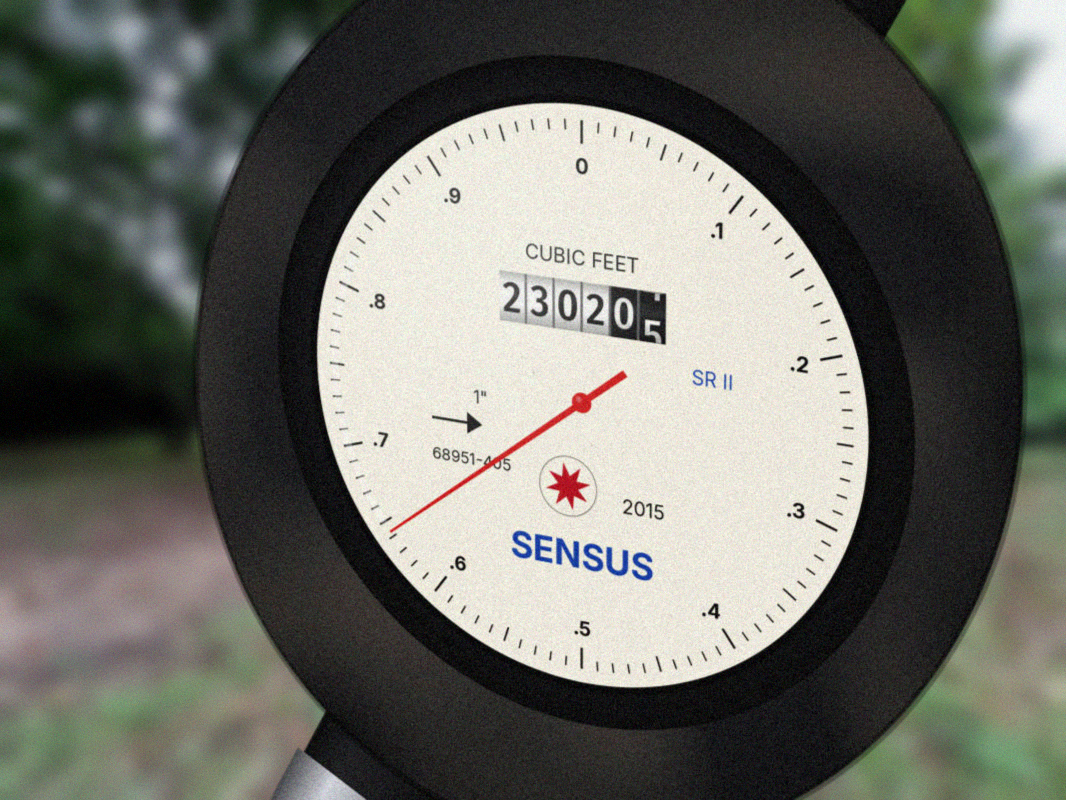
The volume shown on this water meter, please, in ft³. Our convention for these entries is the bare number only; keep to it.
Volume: 230204.64
